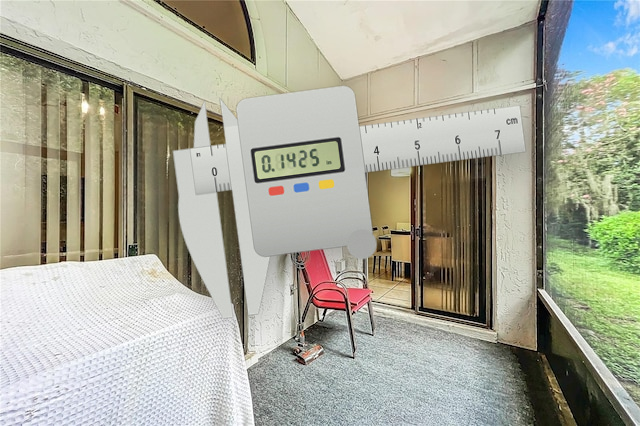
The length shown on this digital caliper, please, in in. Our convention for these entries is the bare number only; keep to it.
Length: 0.1425
